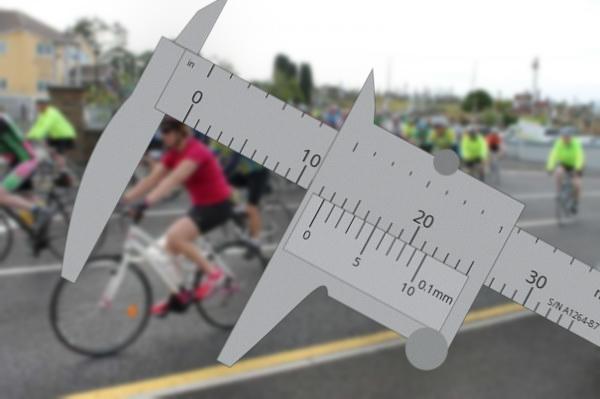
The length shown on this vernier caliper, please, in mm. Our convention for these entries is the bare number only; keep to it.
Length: 12.5
